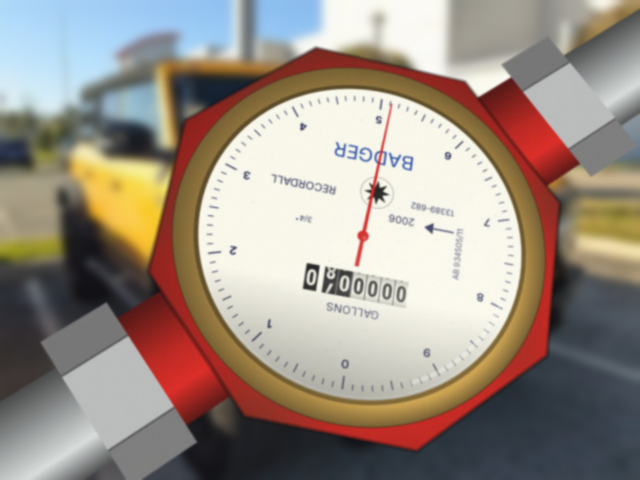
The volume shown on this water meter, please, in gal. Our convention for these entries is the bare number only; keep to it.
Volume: 75.1
